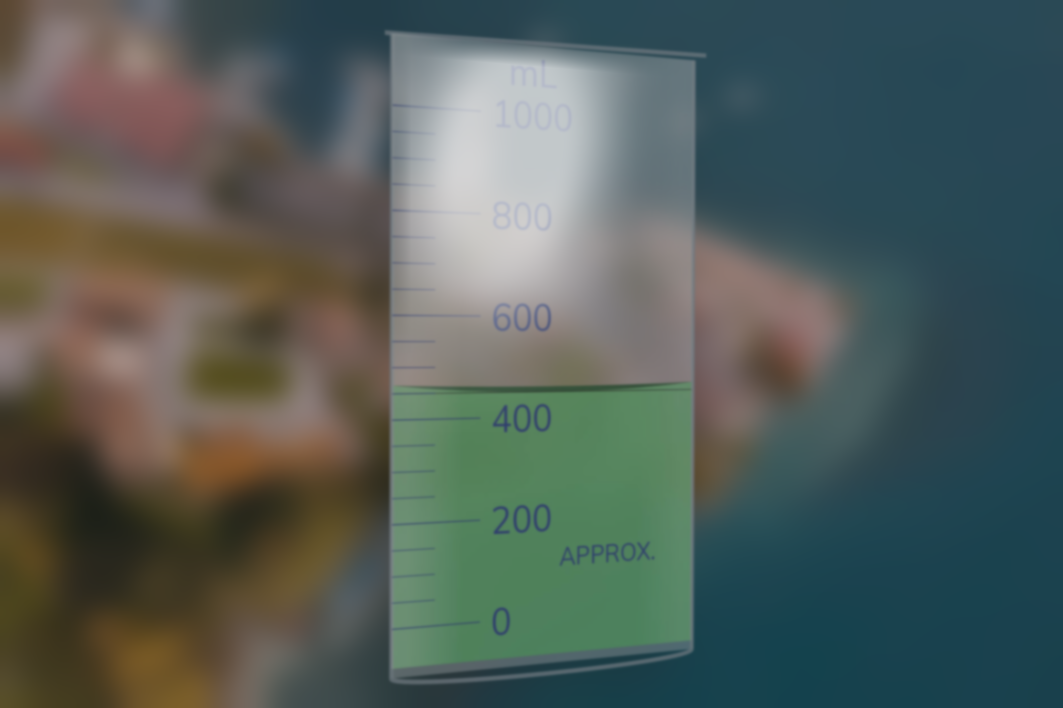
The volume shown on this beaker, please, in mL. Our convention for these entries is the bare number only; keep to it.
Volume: 450
